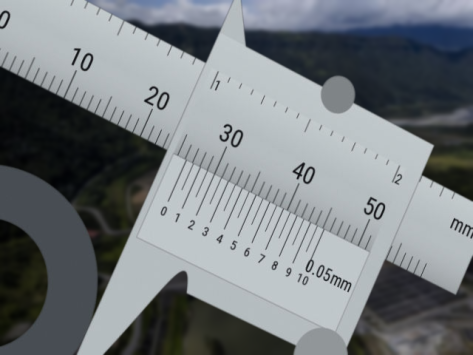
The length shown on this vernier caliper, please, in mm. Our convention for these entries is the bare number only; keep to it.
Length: 26.2
